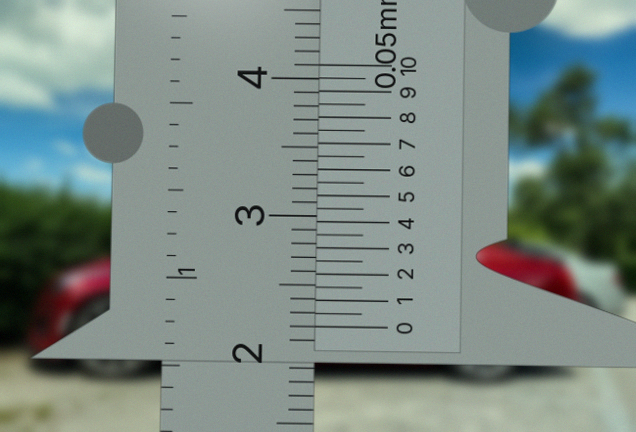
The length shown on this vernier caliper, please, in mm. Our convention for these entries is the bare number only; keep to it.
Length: 22.0
